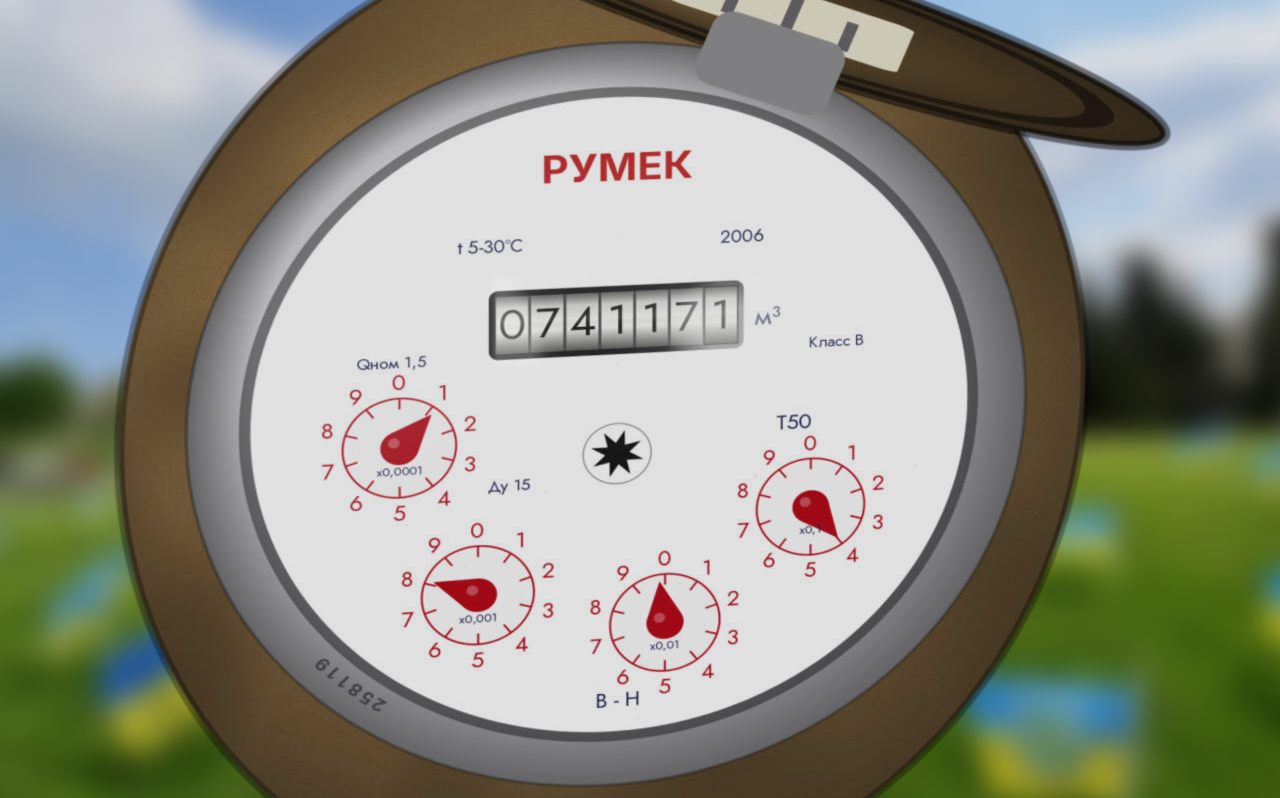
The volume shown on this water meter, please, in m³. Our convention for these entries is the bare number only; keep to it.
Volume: 741171.3981
